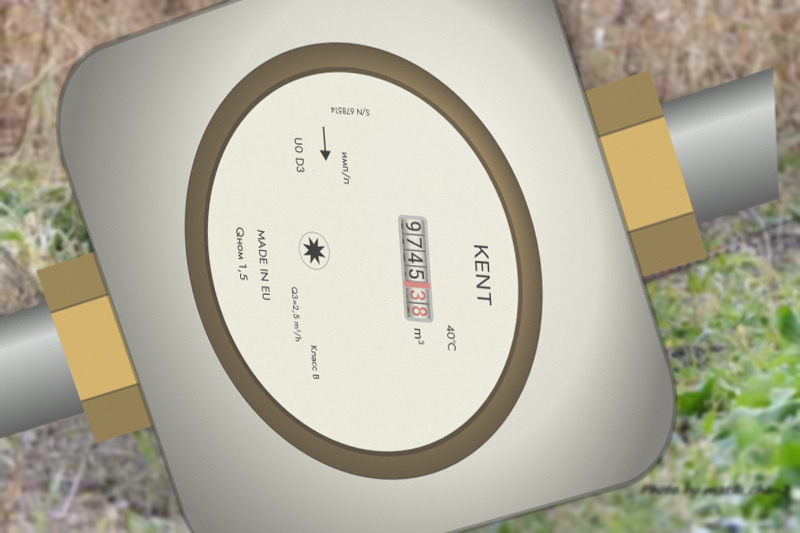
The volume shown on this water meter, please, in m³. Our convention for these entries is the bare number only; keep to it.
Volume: 9745.38
